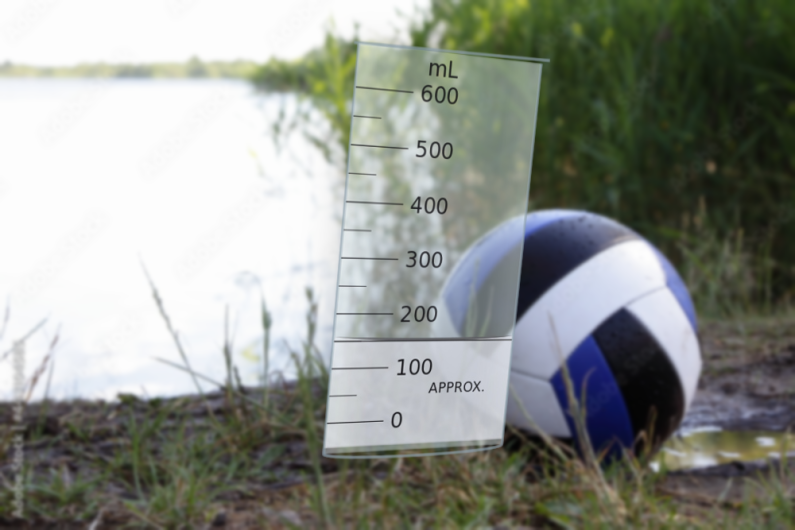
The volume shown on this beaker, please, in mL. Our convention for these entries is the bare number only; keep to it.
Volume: 150
